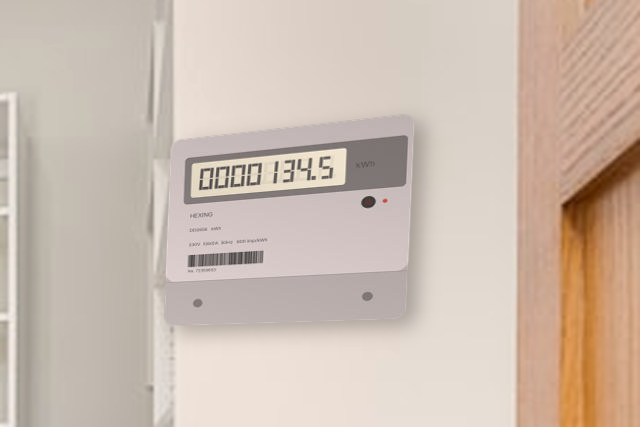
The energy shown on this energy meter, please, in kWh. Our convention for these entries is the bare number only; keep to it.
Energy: 134.5
